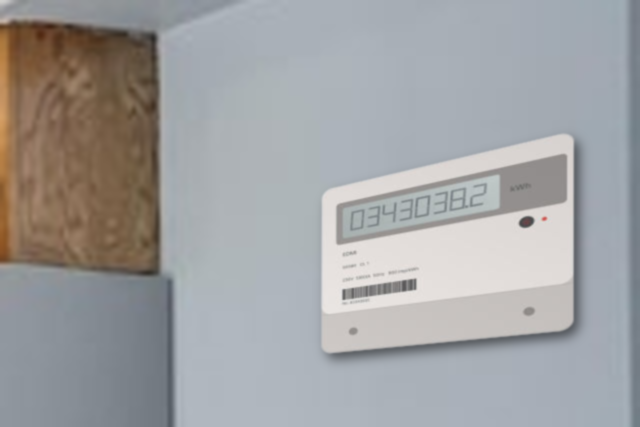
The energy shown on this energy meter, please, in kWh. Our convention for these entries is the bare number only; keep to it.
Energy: 343038.2
